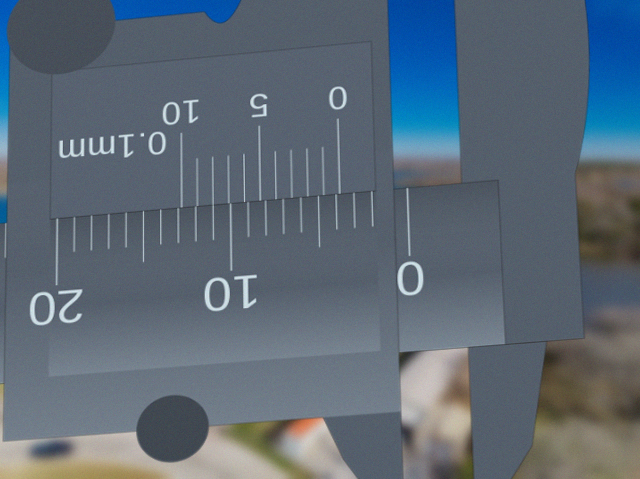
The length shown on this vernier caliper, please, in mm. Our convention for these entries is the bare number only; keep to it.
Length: 3.8
